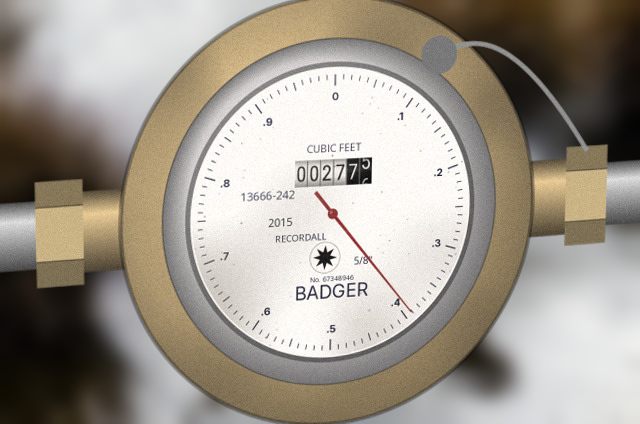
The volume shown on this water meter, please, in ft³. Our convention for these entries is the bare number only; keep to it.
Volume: 2775.39
